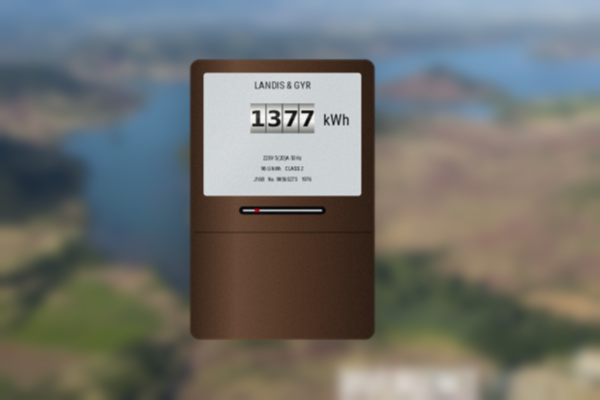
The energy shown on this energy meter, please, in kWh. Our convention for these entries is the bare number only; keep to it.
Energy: 1377
